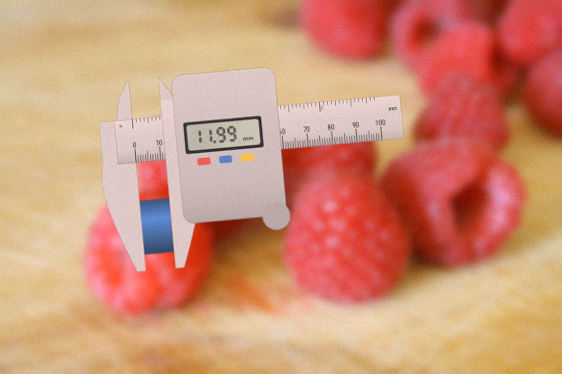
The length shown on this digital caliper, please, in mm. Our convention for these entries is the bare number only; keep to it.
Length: 11.99
